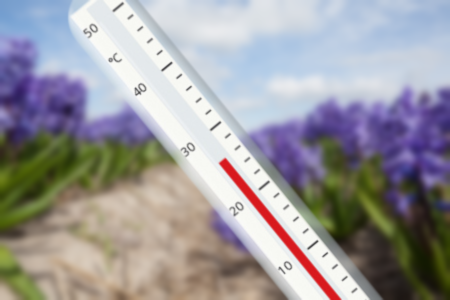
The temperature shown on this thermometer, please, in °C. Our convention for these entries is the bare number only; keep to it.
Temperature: 26
